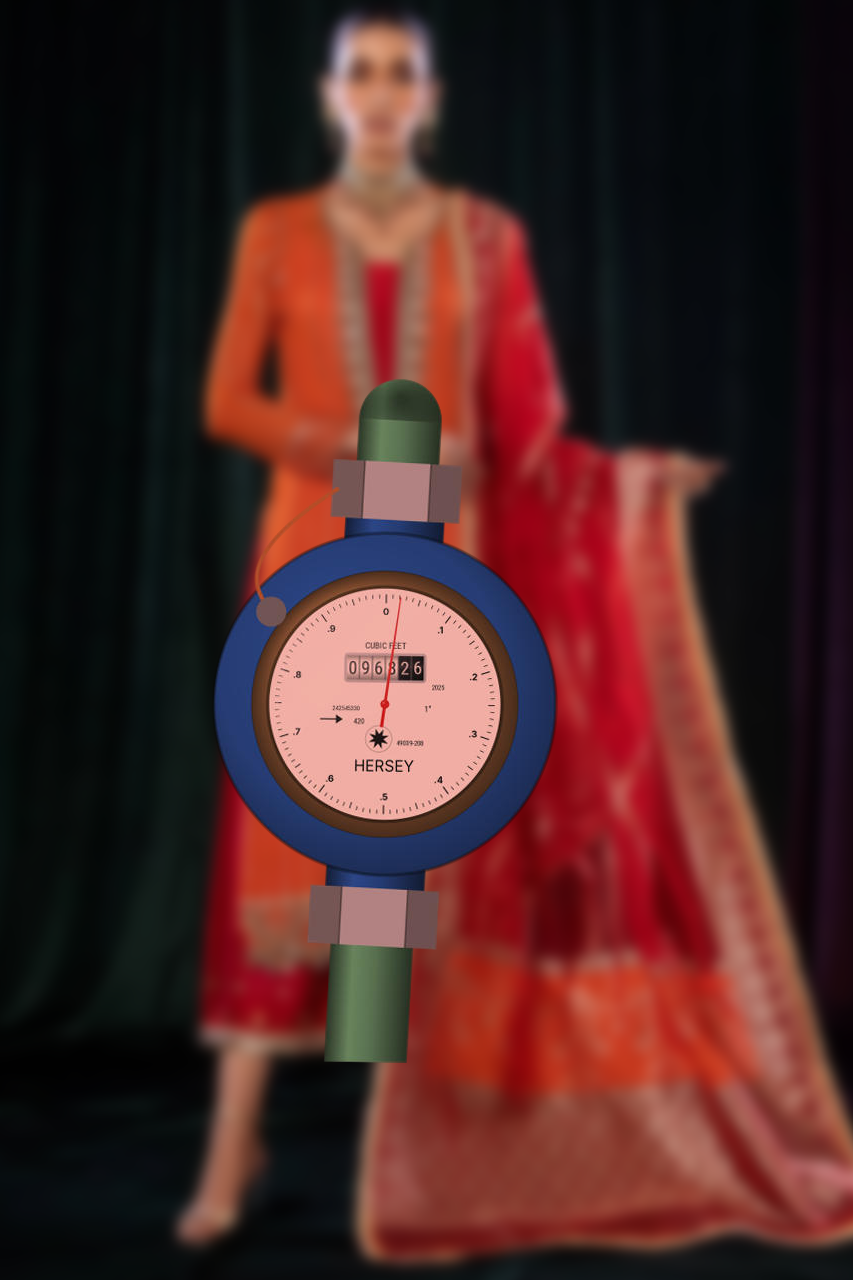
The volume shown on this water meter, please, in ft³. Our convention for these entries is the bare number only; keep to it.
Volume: 96826.02
